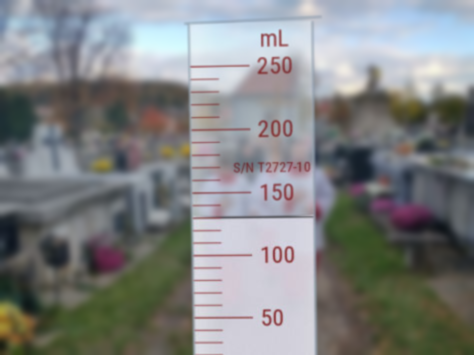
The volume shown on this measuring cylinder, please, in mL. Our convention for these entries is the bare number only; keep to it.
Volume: 130
